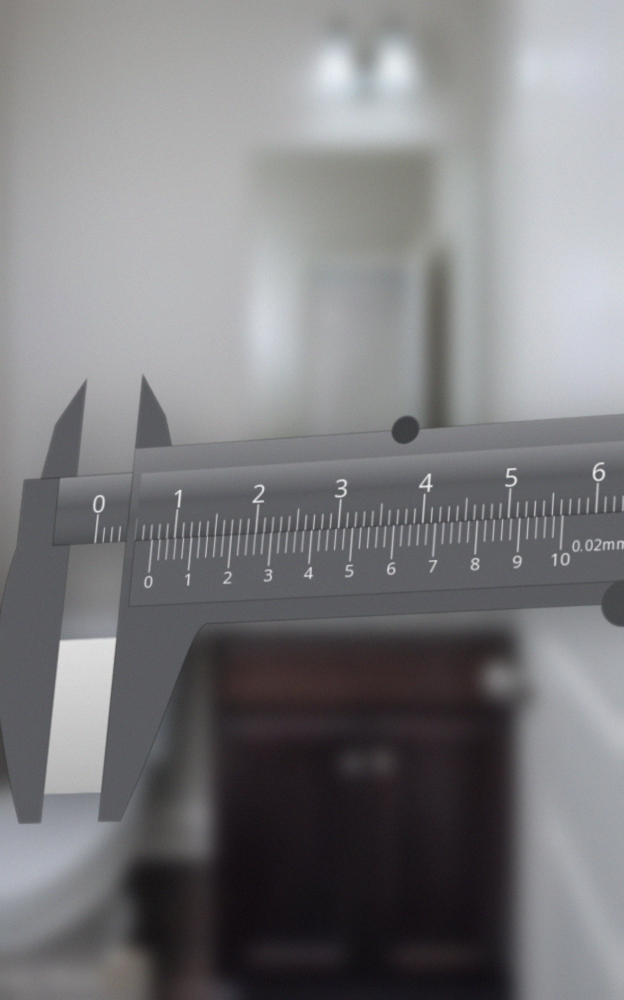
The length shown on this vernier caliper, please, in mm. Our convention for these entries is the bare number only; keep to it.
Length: 7.2
